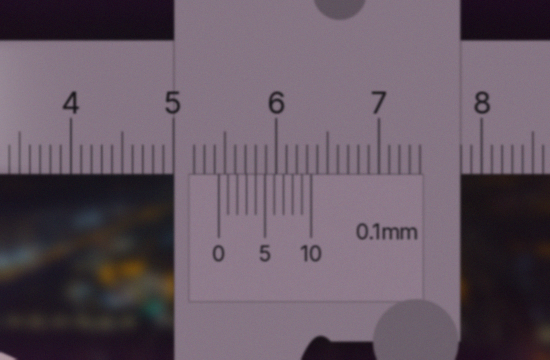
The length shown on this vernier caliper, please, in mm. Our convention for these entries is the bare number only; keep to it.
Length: 54.4
